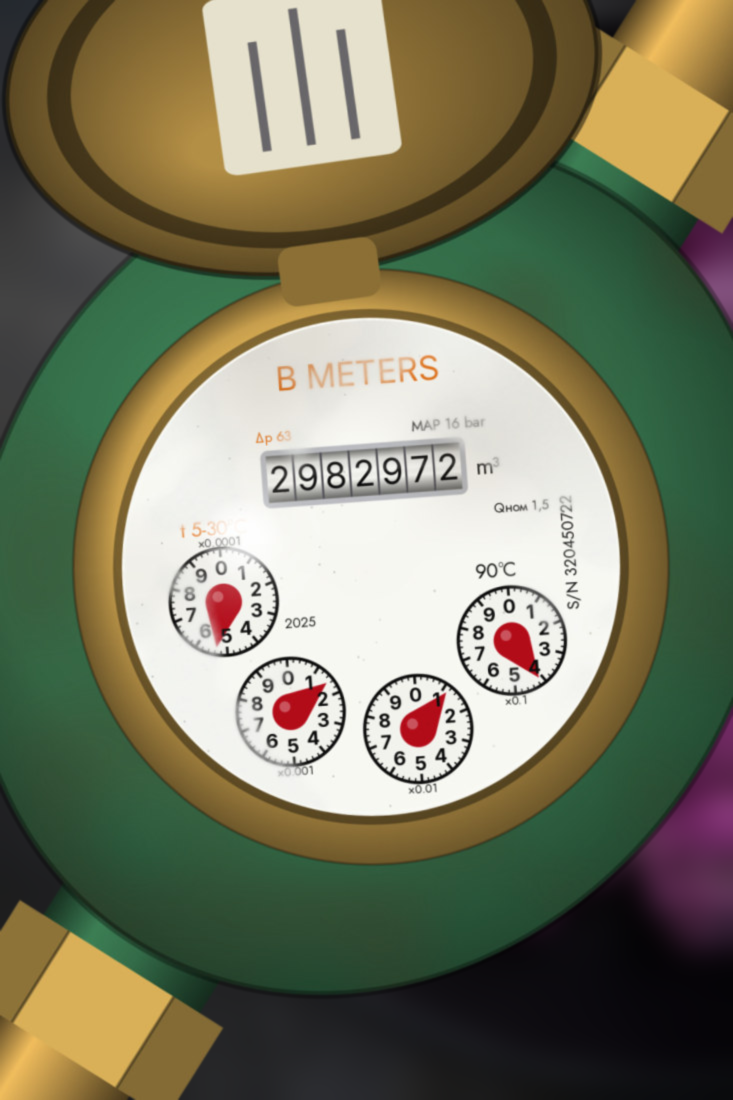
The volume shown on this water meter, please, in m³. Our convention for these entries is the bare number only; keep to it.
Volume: 2982972.4115
